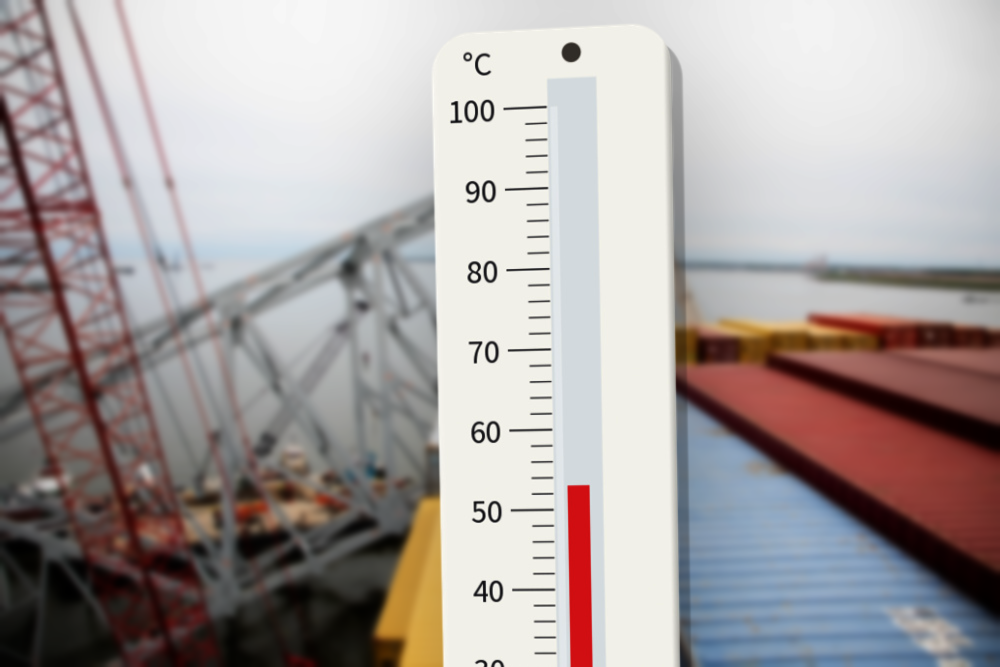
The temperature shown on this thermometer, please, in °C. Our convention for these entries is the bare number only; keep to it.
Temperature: 53
